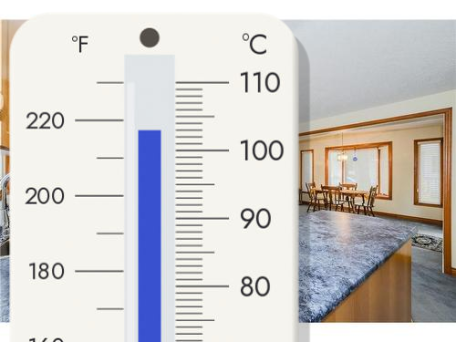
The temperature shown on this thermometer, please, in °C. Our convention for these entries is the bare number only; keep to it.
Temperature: 103
